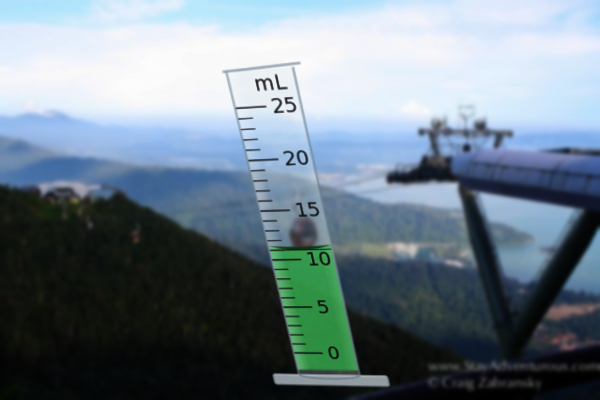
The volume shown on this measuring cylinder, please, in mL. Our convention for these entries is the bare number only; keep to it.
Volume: 11
